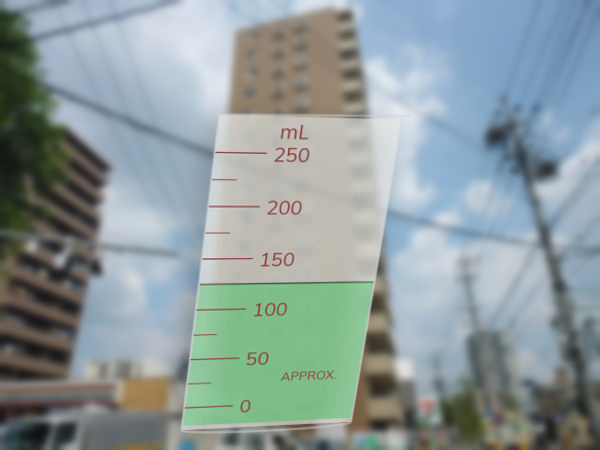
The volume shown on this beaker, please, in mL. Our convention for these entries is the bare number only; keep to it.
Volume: 125
